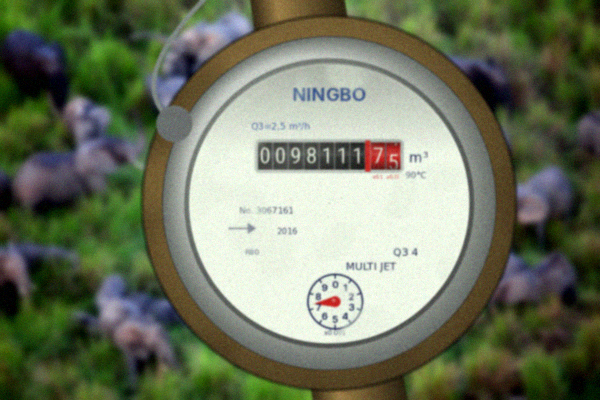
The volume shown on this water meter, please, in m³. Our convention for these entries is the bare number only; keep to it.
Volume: 98111.747
